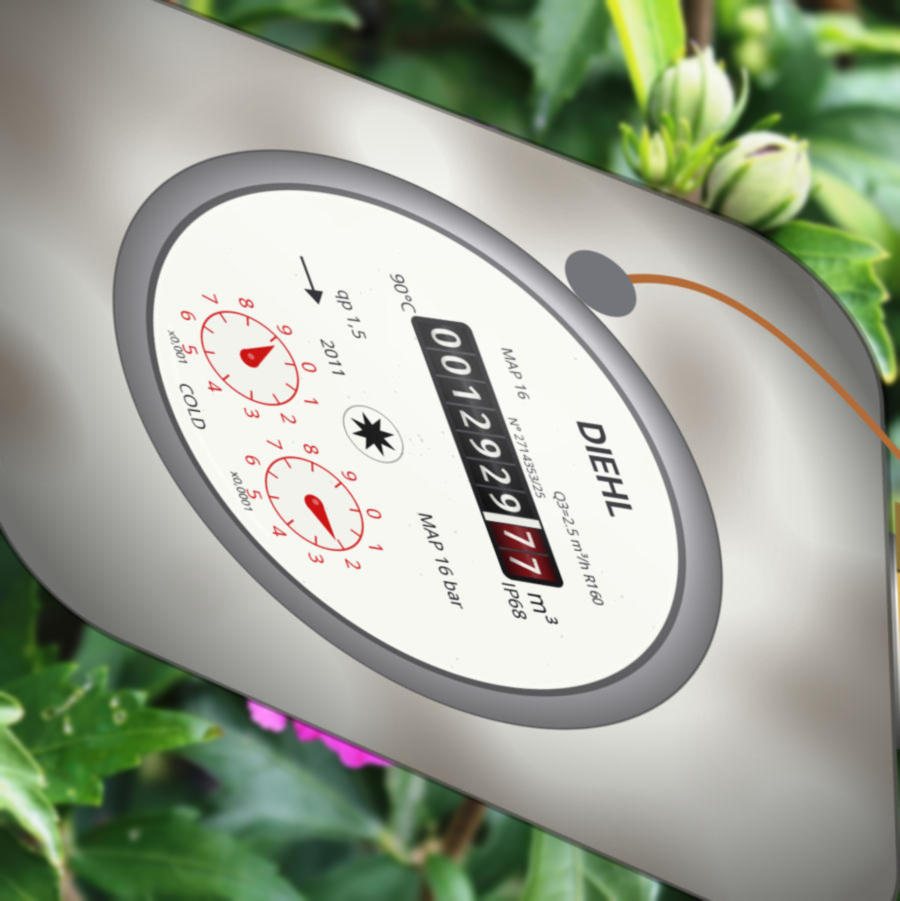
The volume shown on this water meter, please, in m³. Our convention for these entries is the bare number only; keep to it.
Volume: 12929.7692
